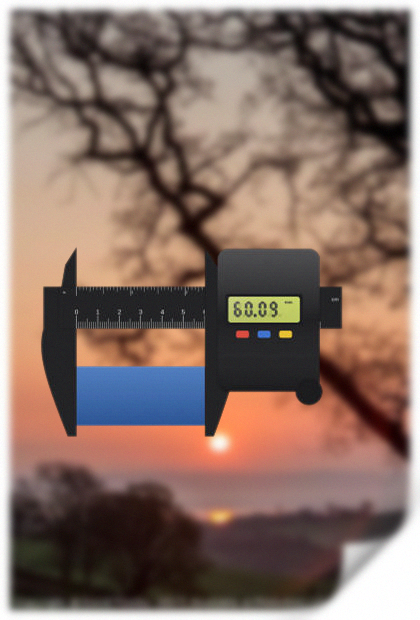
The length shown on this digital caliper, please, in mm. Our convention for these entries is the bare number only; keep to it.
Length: 60.09
